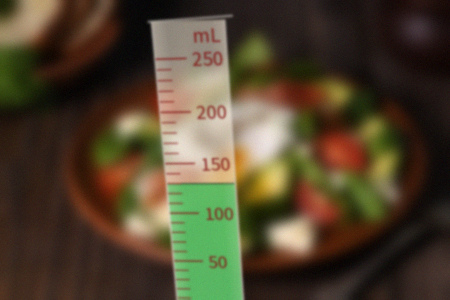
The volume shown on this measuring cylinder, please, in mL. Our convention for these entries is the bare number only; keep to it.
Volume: 130
